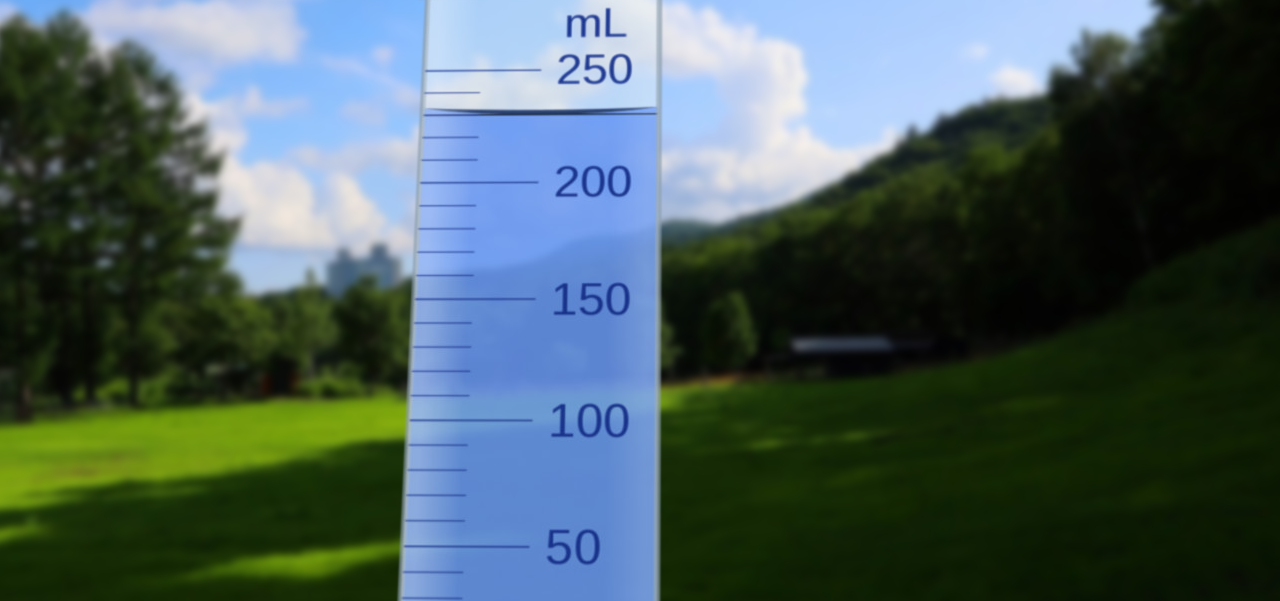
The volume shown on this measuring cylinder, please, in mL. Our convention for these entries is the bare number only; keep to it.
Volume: 230
